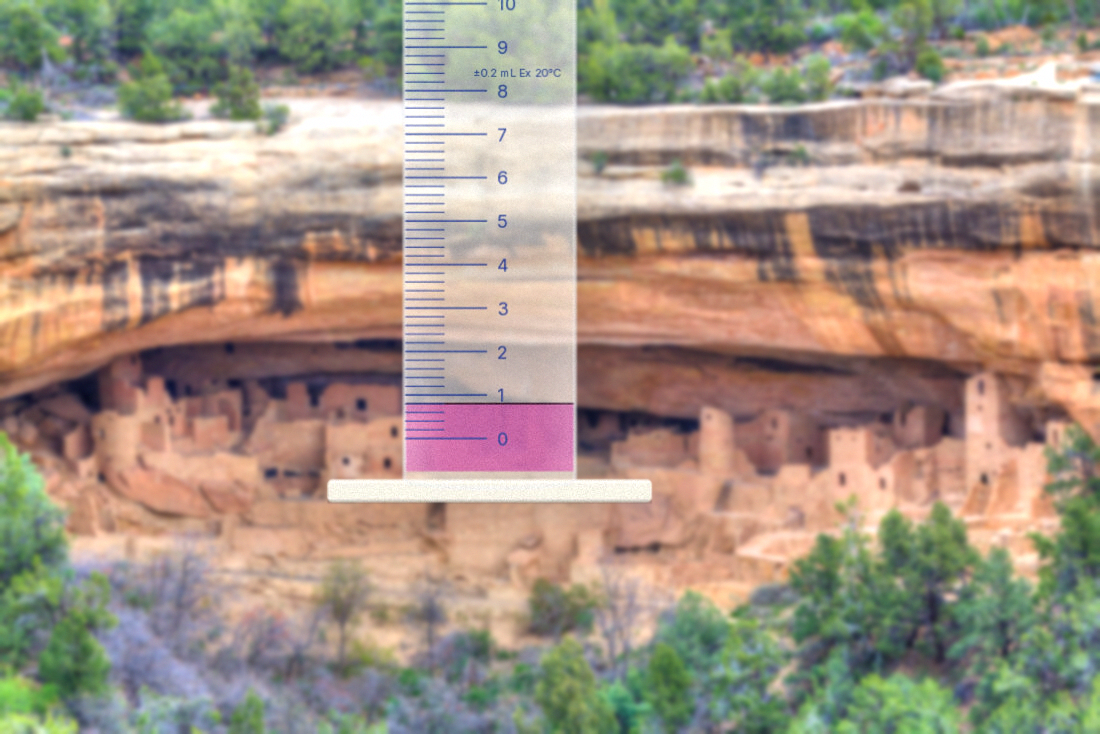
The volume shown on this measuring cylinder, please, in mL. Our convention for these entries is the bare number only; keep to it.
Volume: 0.8
